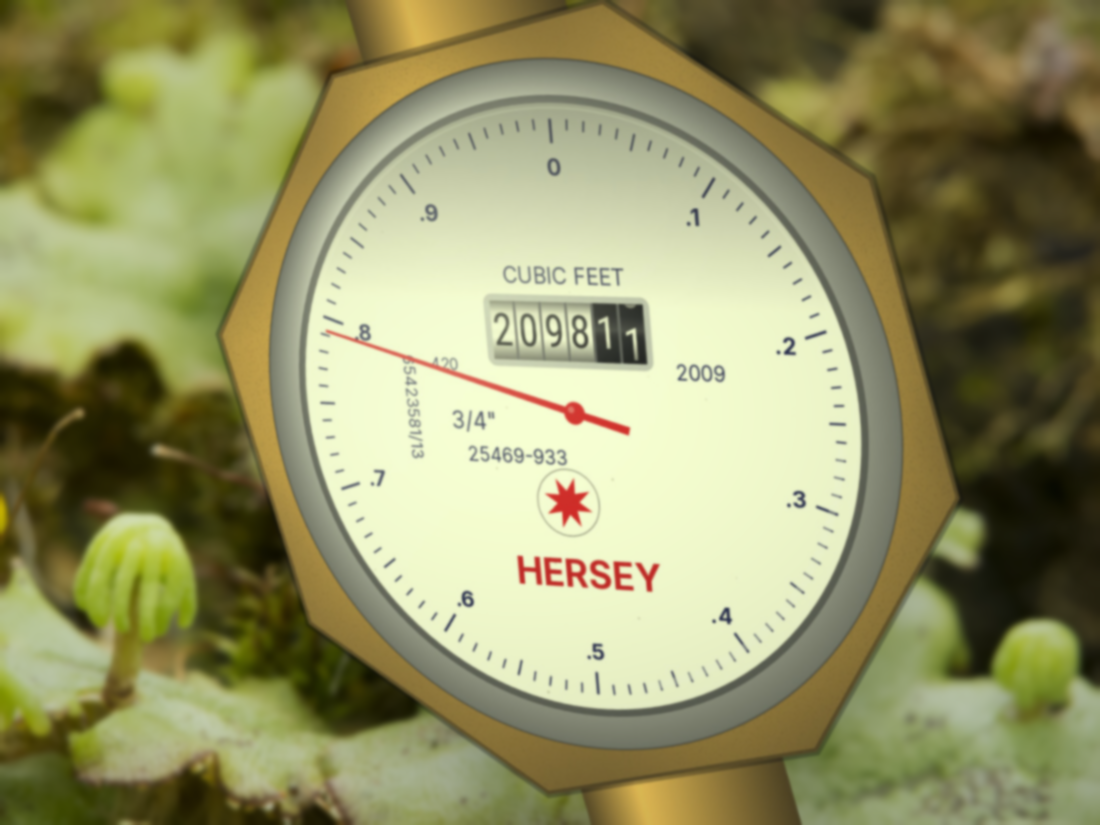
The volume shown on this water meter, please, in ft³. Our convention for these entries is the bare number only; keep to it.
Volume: 209810.79
